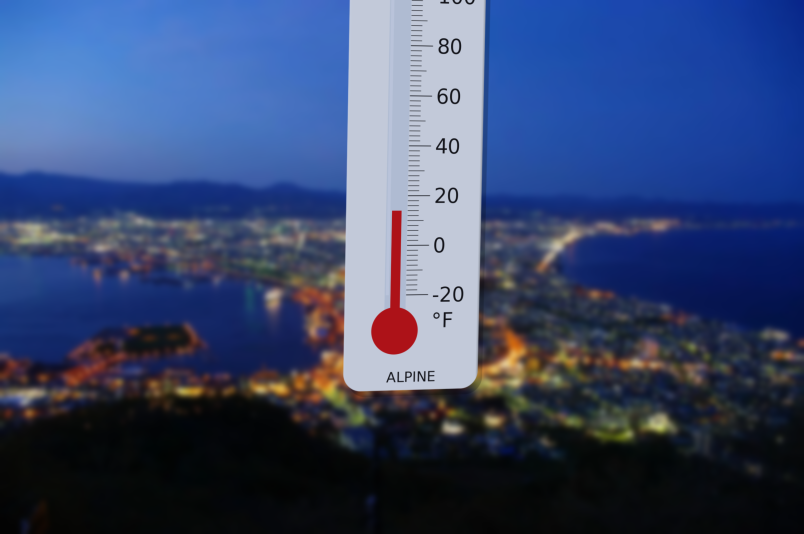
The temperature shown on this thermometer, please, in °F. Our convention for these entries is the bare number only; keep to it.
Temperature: 14
